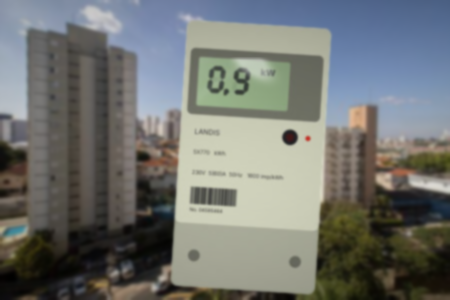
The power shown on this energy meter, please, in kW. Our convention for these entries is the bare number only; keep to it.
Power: 0.9
